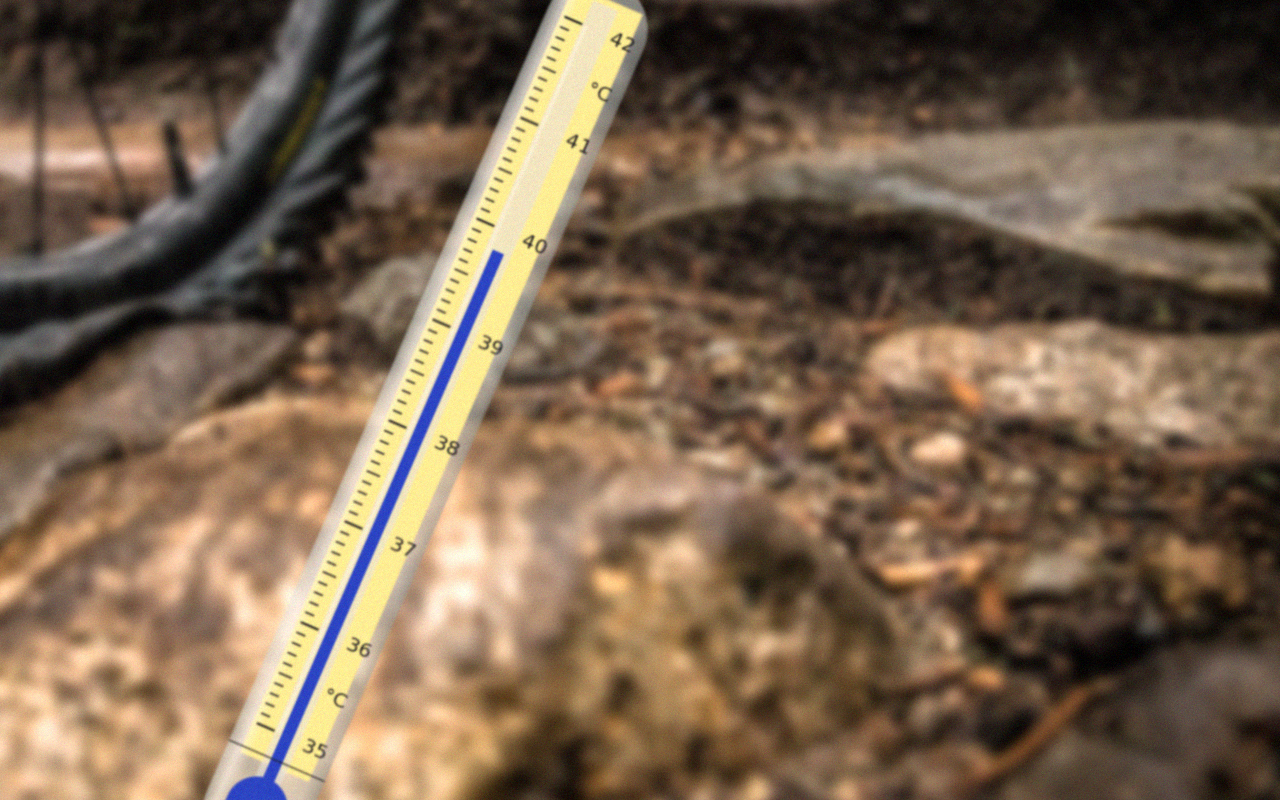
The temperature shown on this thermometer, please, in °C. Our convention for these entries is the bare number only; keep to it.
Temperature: 39.8
